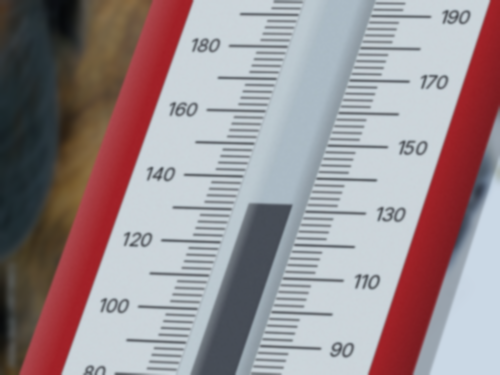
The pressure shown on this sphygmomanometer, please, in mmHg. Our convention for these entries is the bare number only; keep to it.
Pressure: 132
